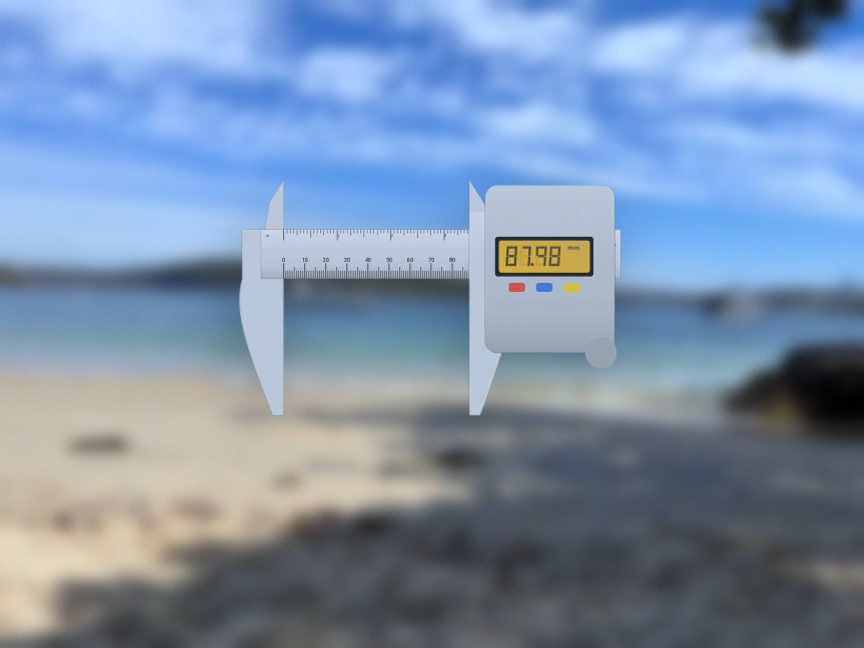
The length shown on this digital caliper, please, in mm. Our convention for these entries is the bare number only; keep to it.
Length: 87.98
